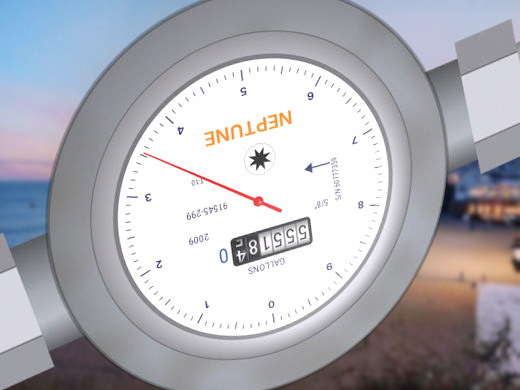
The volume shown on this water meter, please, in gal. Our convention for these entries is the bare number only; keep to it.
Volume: 5551843.5
